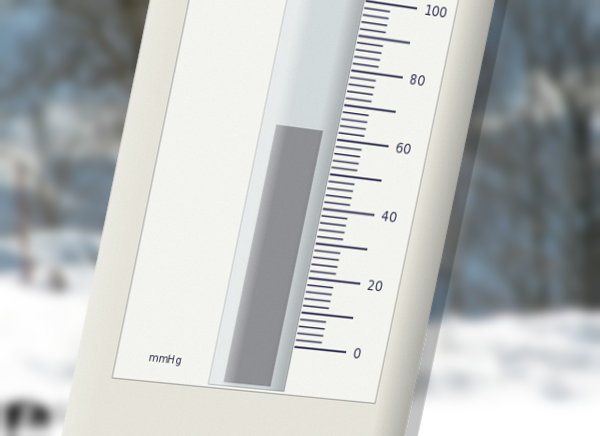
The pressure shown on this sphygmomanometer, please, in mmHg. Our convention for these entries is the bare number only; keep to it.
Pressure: 62
